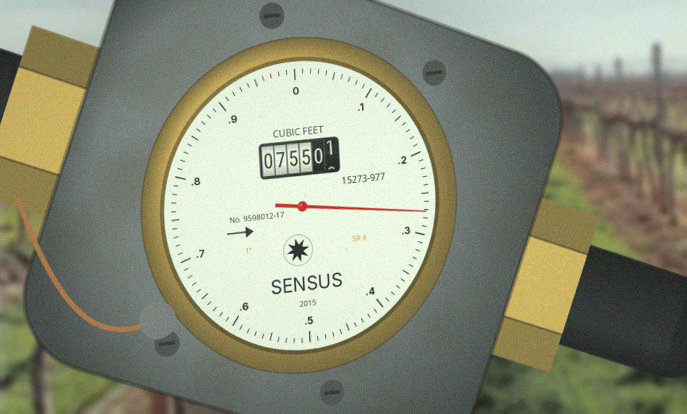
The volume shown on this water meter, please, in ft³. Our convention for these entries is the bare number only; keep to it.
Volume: 75501.27
